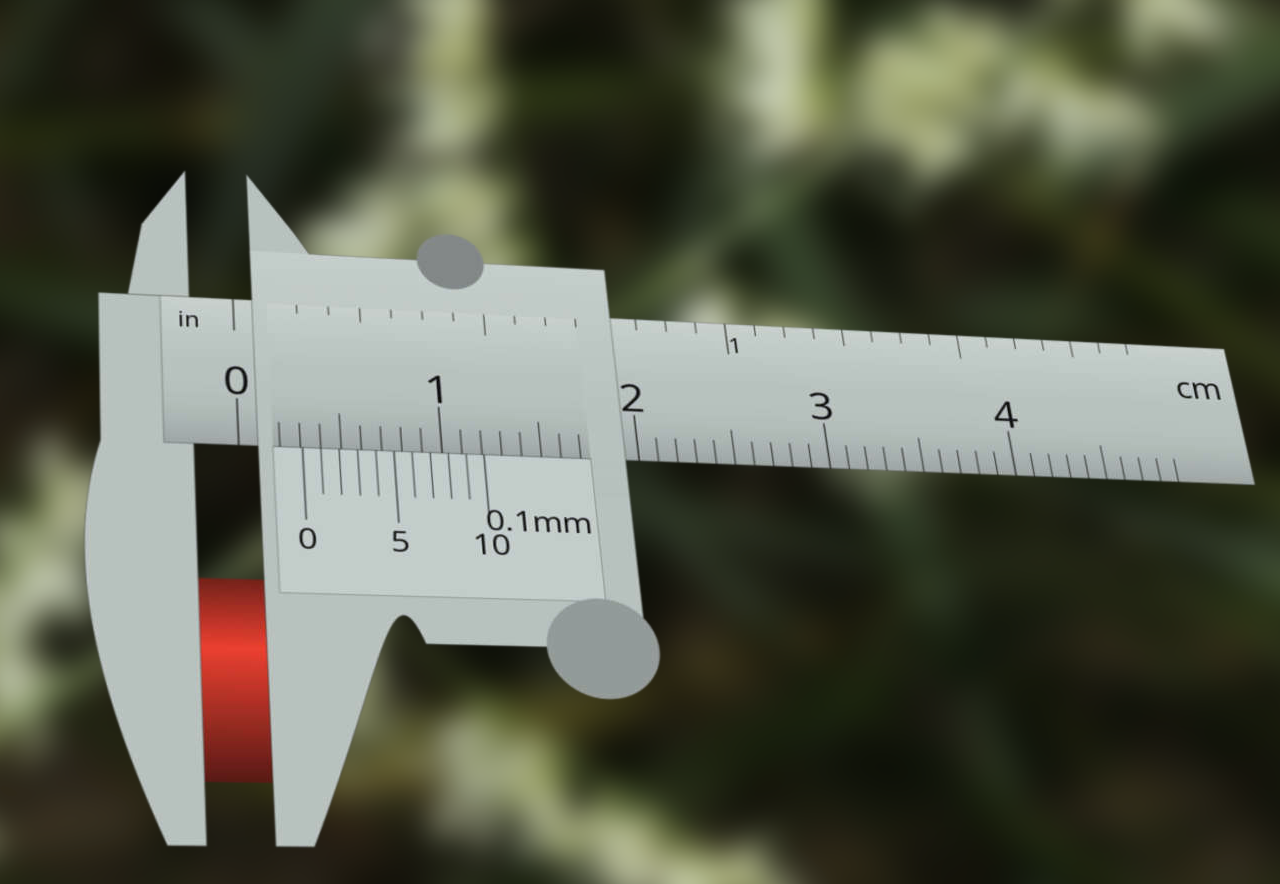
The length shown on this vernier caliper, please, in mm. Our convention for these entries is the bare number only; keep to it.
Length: 3.1
